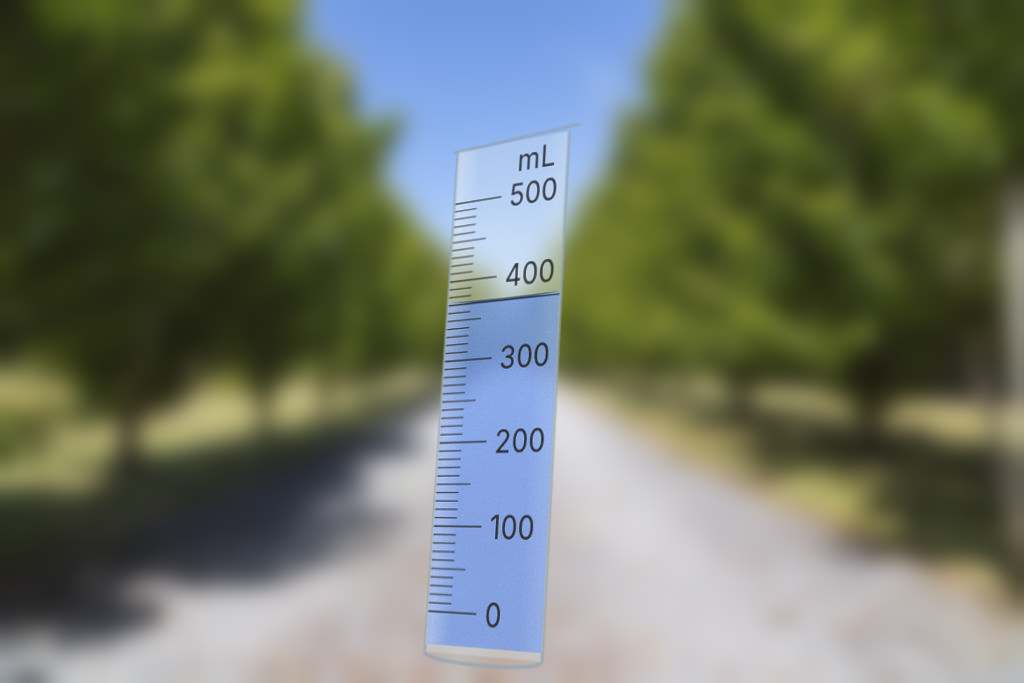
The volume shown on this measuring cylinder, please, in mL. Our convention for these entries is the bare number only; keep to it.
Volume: 370
